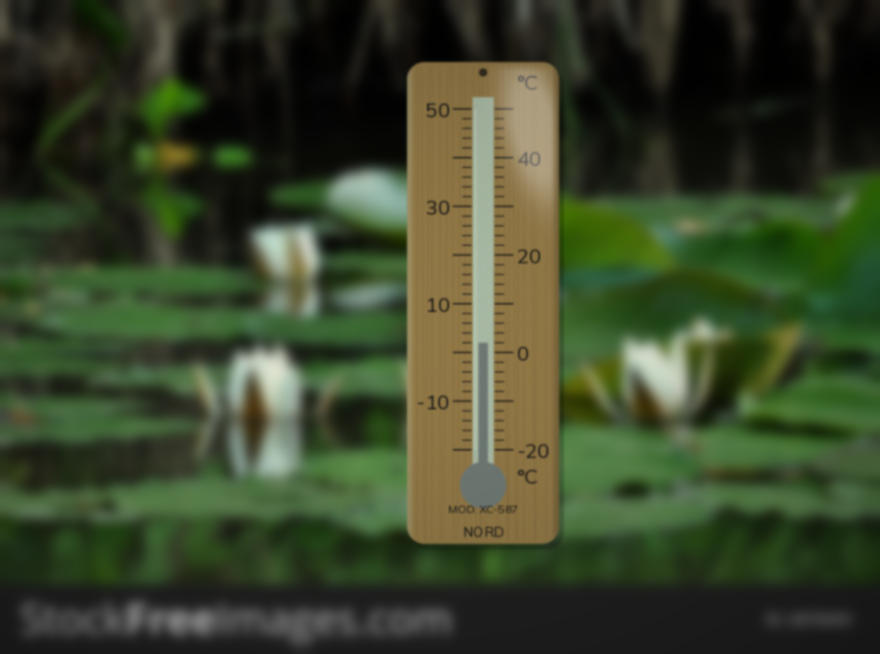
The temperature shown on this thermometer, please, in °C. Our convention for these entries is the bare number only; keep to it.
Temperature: 2
